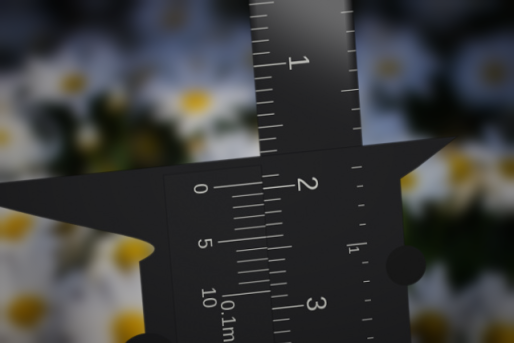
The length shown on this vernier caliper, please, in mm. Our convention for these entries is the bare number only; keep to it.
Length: 19.5
